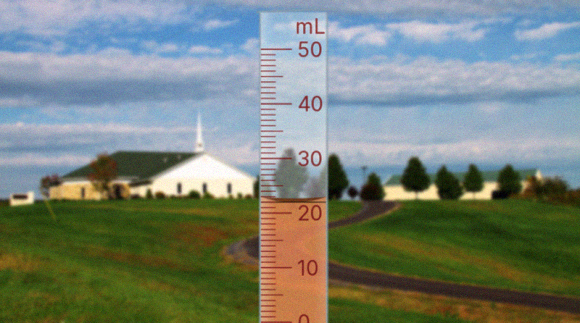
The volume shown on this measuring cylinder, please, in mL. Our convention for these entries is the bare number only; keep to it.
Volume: 22
